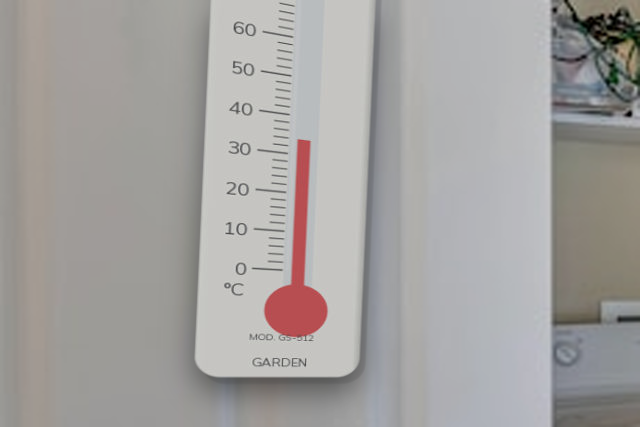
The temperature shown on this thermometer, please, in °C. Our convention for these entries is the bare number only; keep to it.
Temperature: 34
